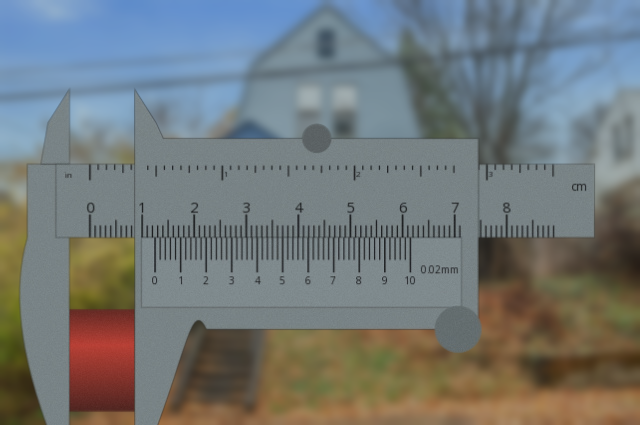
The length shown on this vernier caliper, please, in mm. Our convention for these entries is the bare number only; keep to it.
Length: 12.5
